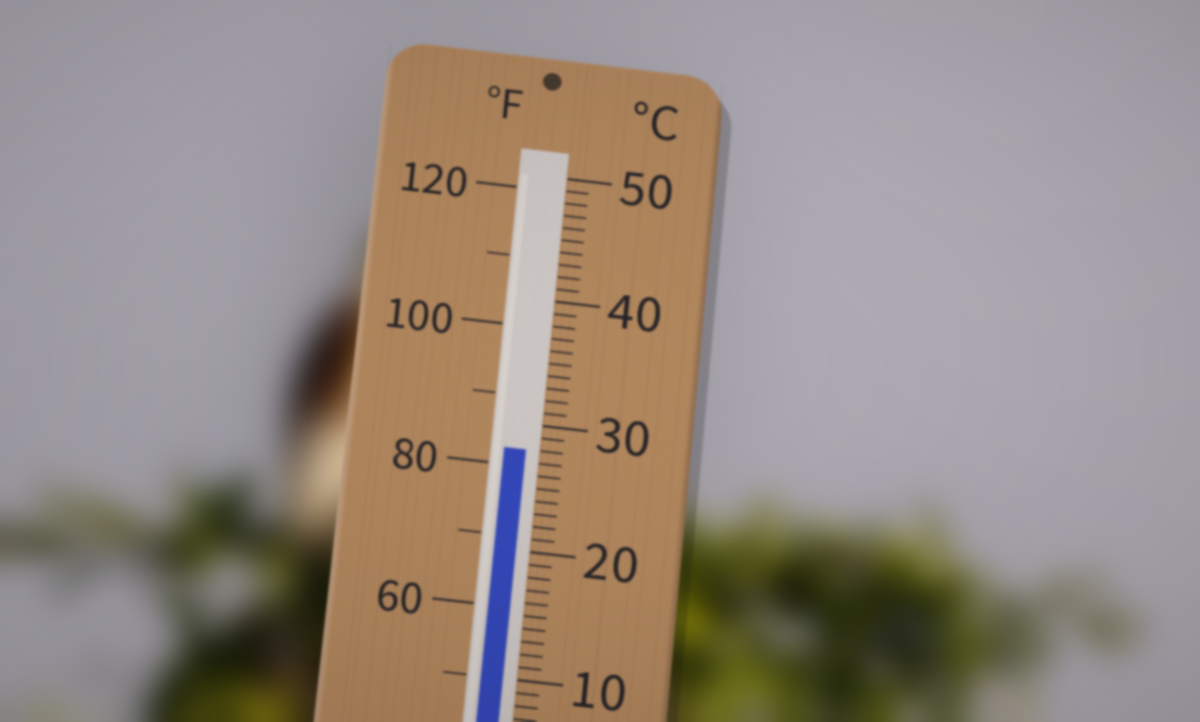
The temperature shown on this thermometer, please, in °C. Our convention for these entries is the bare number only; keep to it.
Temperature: 28
